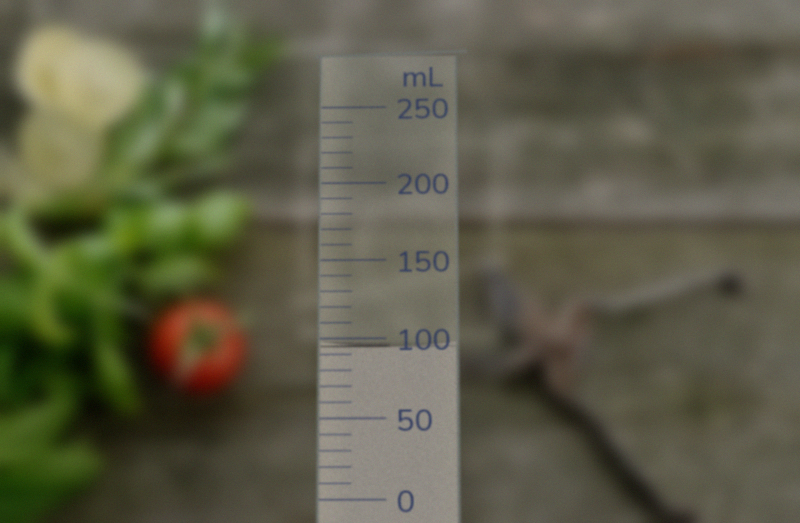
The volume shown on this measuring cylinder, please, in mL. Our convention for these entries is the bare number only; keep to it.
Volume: 95
